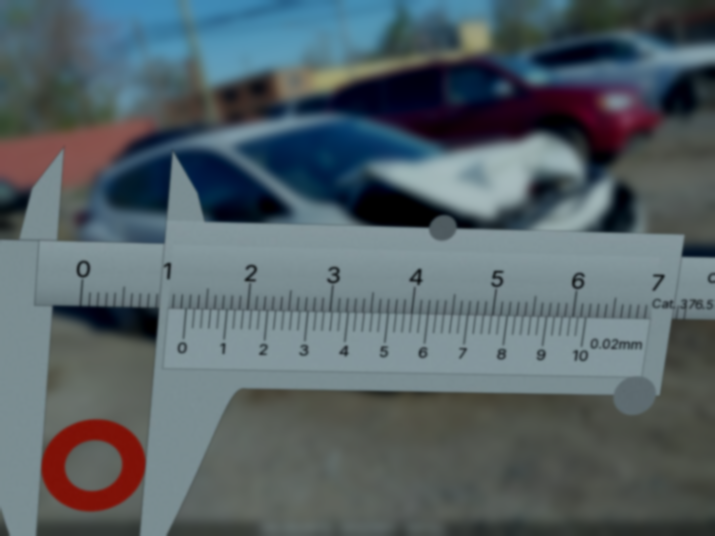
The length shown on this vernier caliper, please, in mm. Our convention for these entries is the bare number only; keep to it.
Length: 12.6
